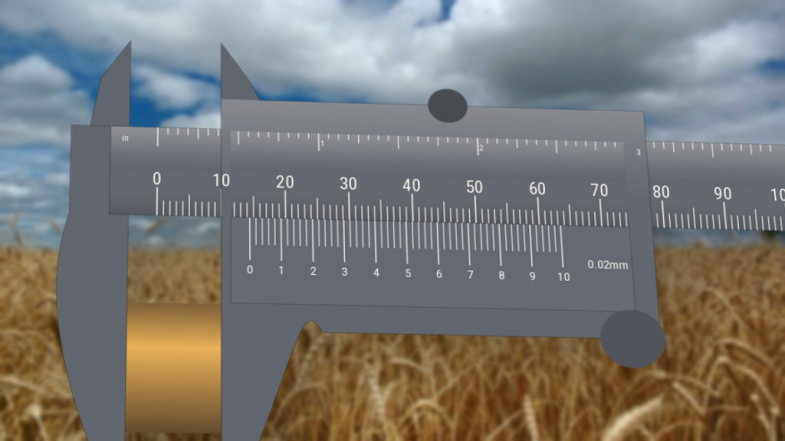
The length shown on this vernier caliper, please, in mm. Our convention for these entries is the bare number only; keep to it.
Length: 14.4
